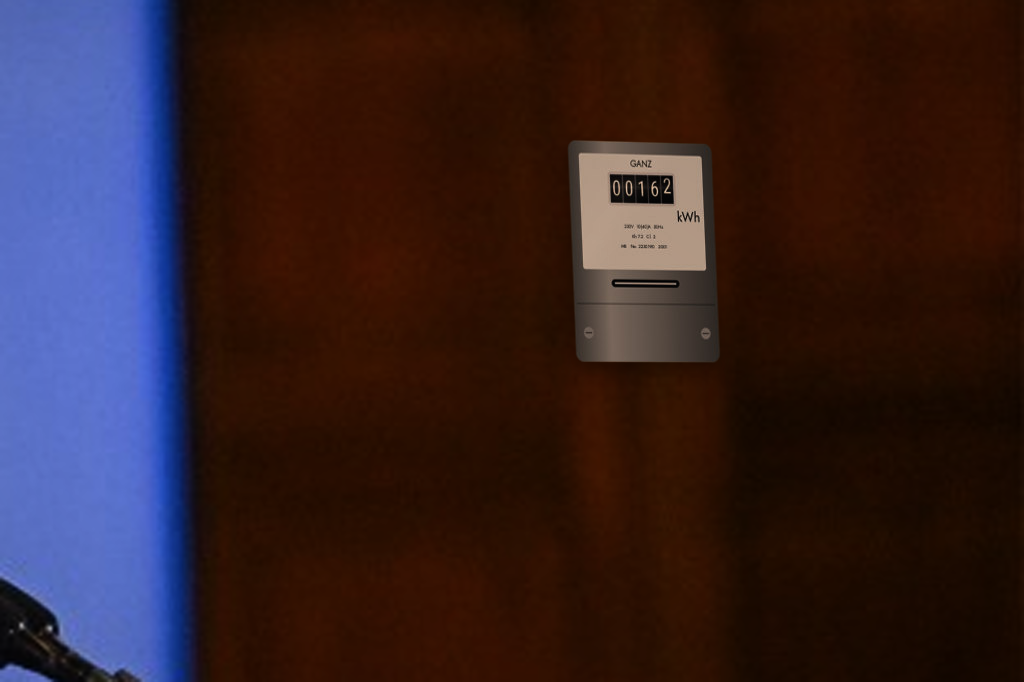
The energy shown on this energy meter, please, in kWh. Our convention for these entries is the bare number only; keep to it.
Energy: 162
